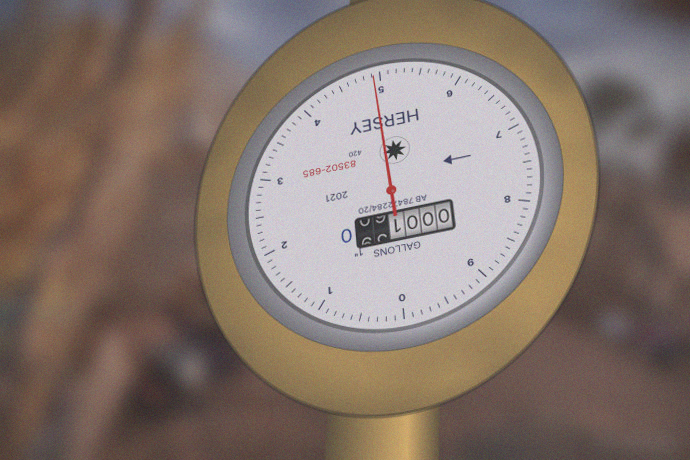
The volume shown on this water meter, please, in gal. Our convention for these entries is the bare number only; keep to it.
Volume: 1594.9
